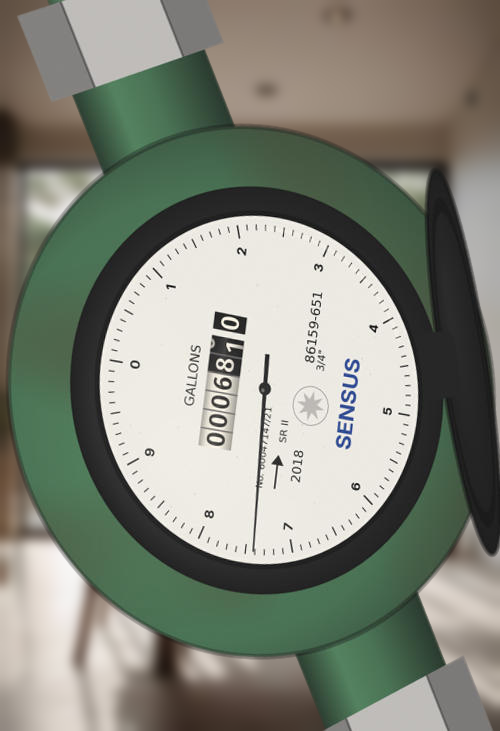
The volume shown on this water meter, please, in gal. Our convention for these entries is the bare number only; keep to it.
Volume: 6807.4
